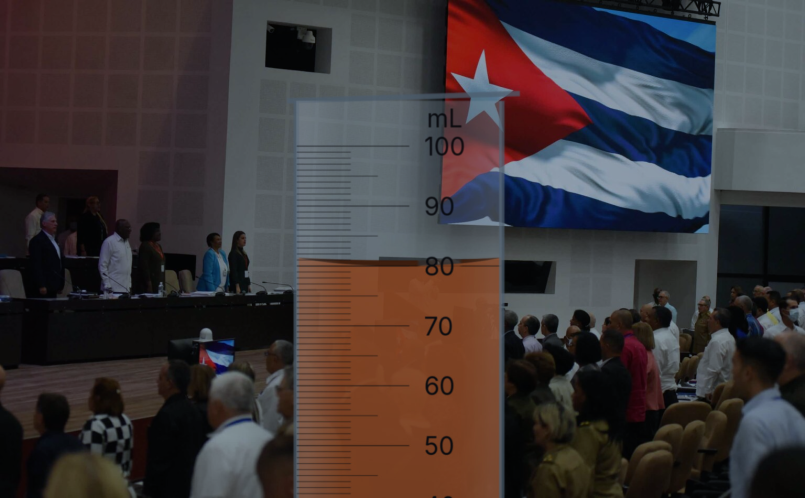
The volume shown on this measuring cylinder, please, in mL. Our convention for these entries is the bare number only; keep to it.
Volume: 80
